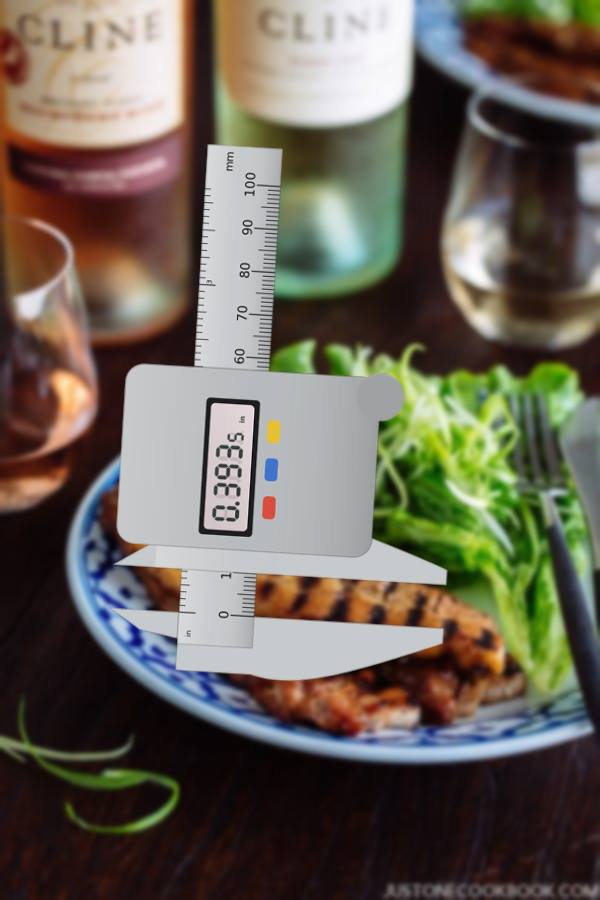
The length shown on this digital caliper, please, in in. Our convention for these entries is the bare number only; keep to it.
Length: 0.3935
